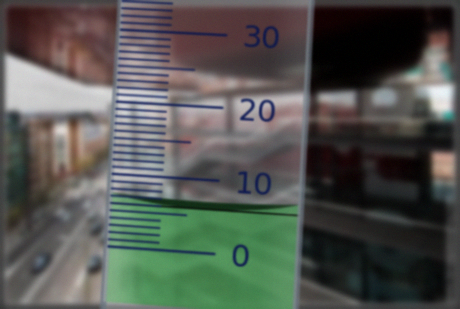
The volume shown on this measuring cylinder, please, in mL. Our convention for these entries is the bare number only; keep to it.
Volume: 6
